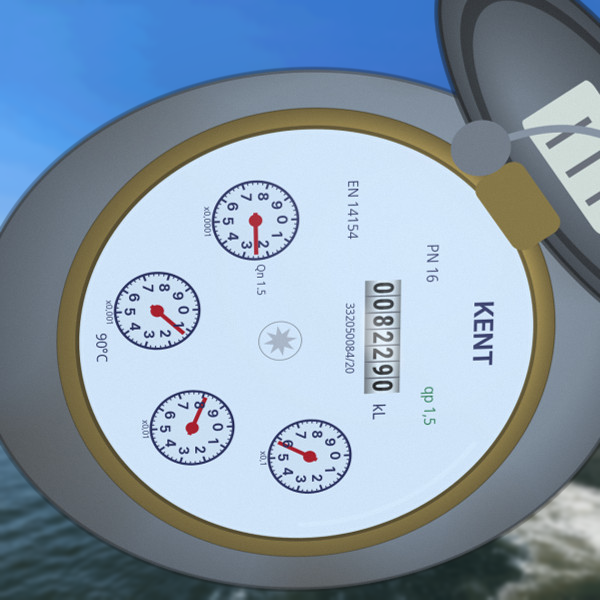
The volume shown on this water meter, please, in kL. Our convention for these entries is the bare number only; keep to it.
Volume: 82290.5812
